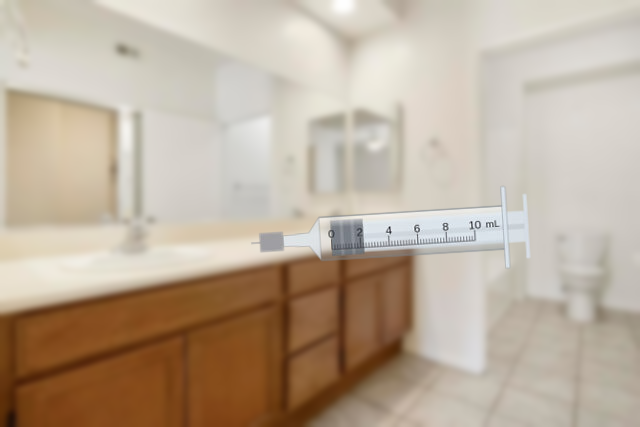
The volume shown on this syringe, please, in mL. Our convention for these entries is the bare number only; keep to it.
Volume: 0
